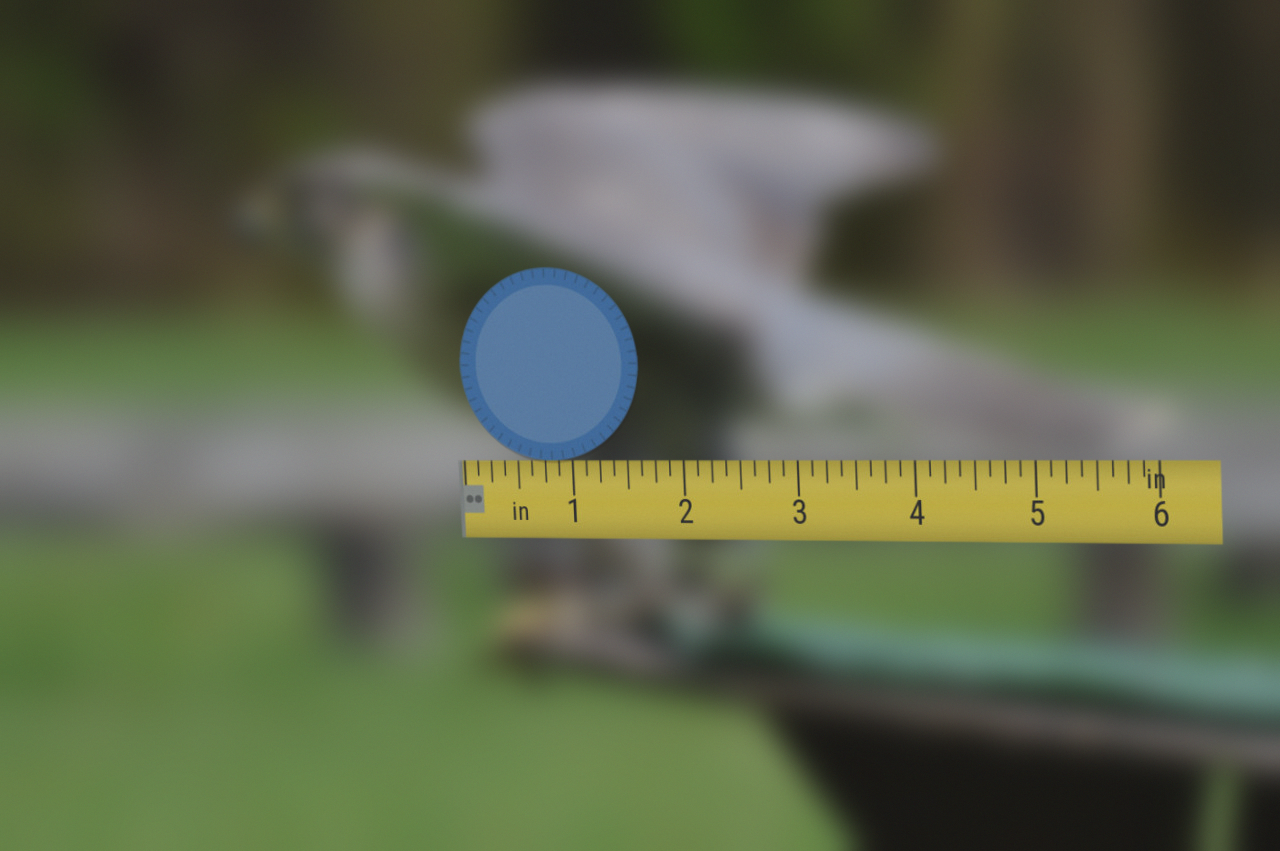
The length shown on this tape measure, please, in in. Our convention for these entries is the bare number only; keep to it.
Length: 1.625
